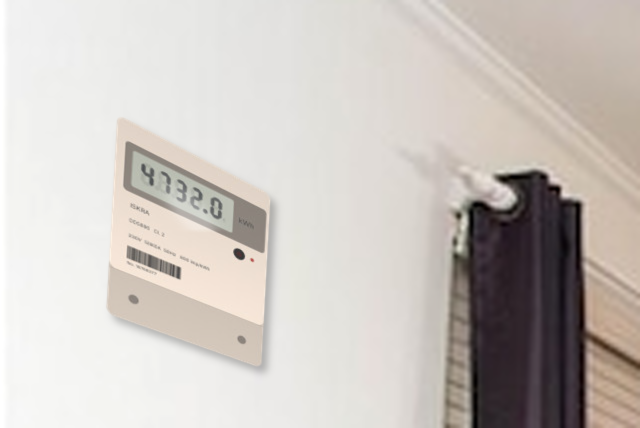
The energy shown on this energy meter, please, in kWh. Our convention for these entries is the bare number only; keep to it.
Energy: 4732.0
